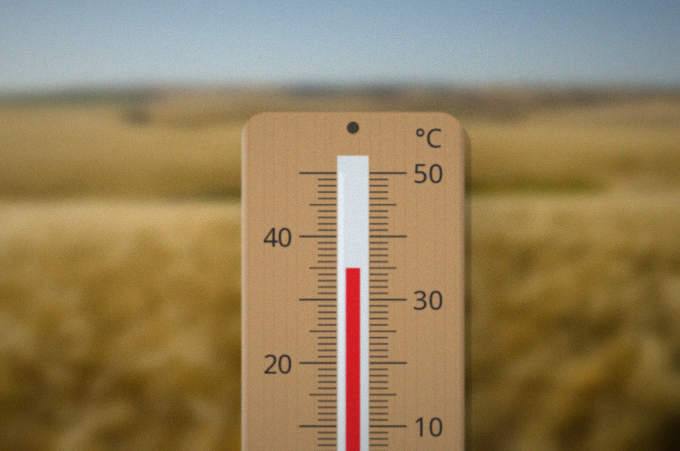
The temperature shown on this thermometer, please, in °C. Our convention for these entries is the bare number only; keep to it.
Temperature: 35
